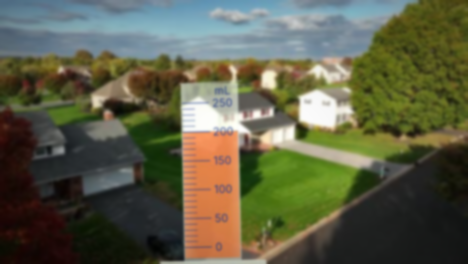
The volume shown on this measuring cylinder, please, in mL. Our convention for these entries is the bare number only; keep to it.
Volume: 200
